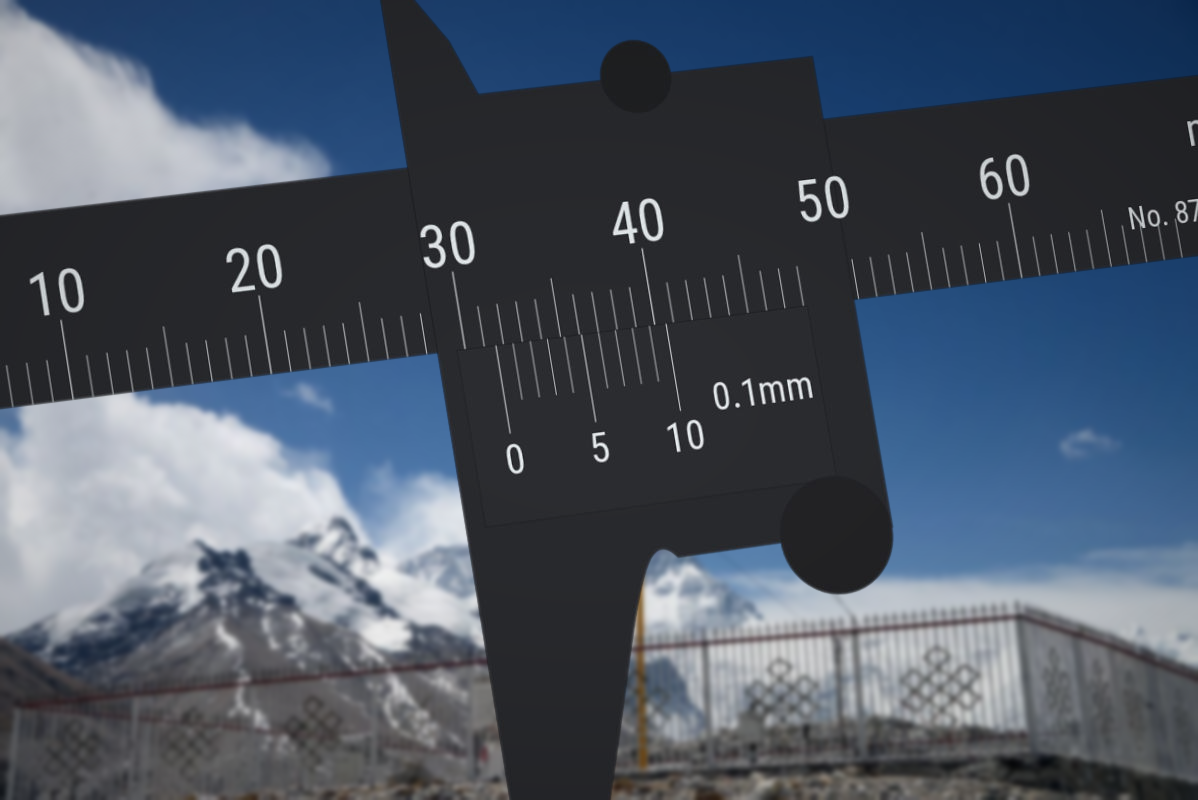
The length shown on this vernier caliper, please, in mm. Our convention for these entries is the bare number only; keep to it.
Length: 31.6
